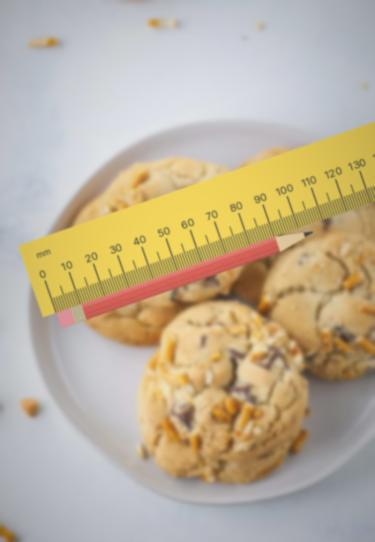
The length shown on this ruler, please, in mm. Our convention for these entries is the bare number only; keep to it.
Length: 105
